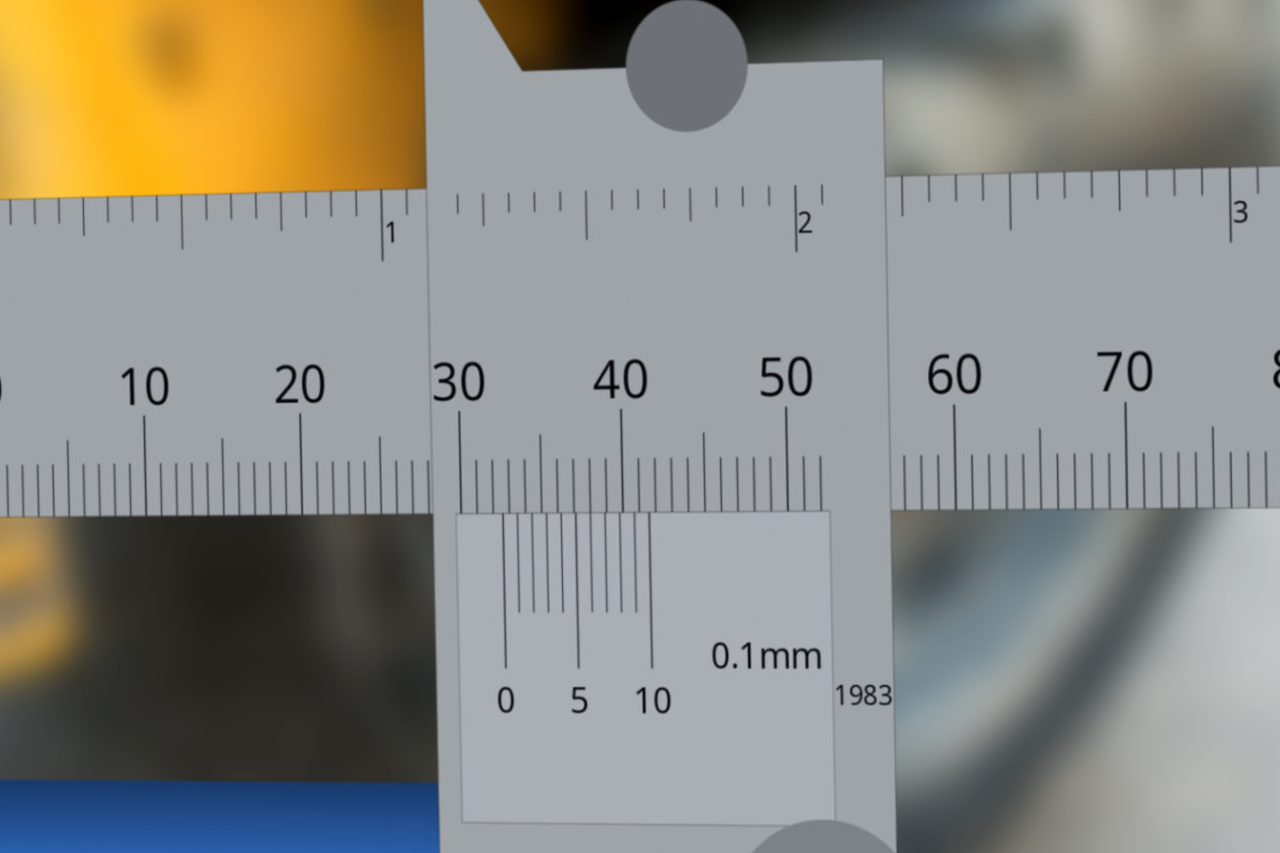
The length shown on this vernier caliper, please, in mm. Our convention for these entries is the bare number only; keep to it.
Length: 32.6
